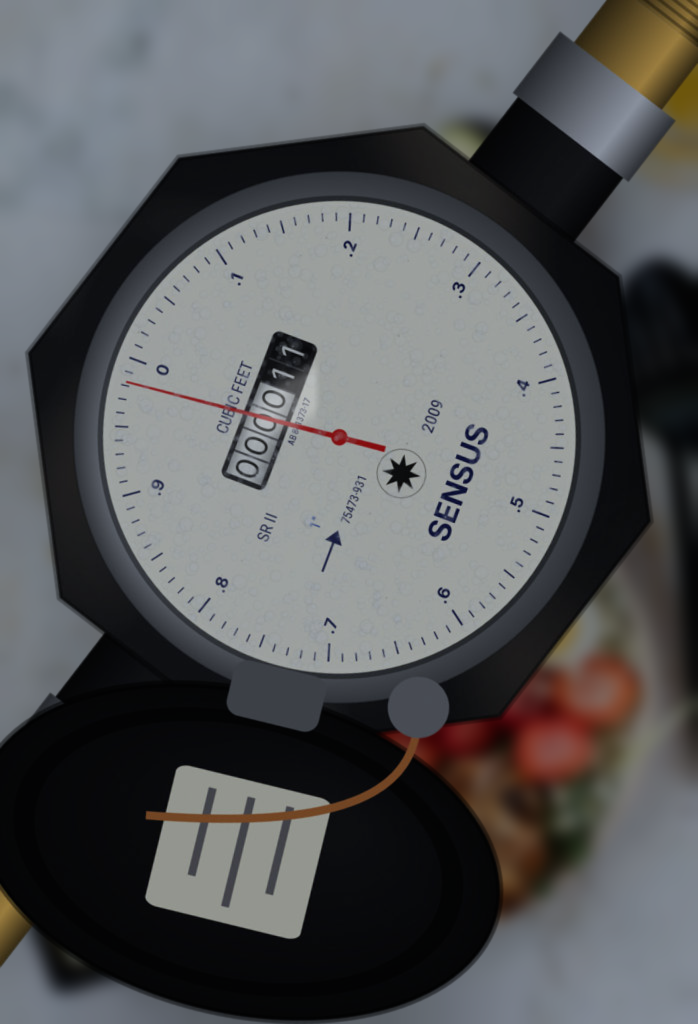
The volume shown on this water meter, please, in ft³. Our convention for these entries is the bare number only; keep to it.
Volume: 10.98
